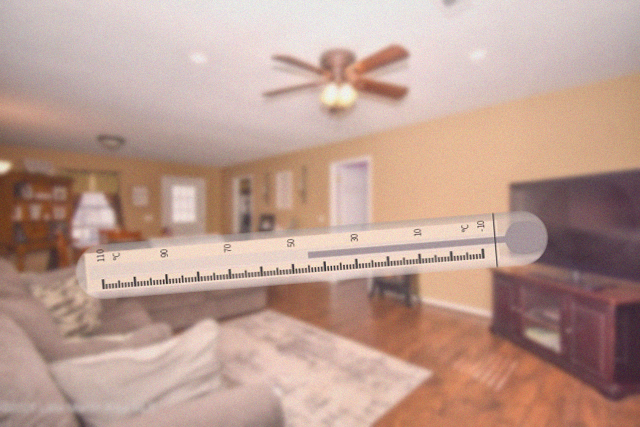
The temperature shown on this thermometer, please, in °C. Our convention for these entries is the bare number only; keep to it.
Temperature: 45
